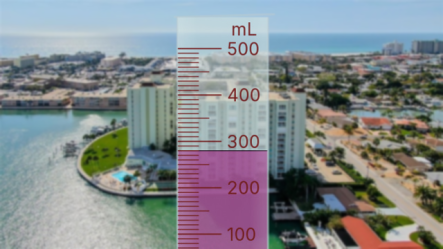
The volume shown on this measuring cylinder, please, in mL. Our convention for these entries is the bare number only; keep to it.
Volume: 280
